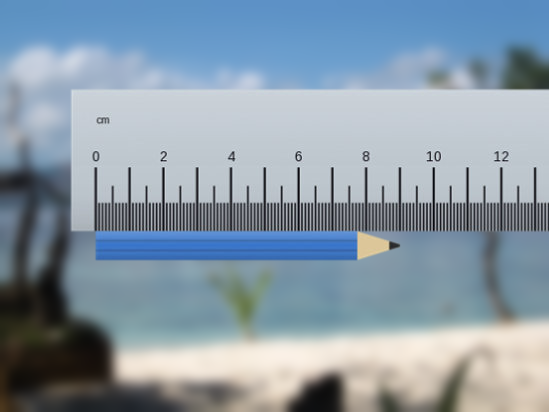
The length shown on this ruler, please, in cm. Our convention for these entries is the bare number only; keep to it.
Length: 9
